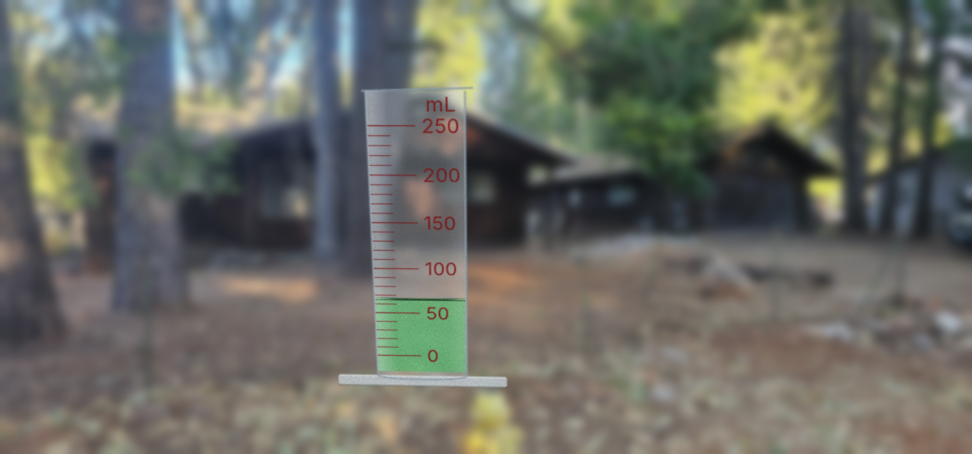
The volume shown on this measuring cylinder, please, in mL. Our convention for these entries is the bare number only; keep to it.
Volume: 65
